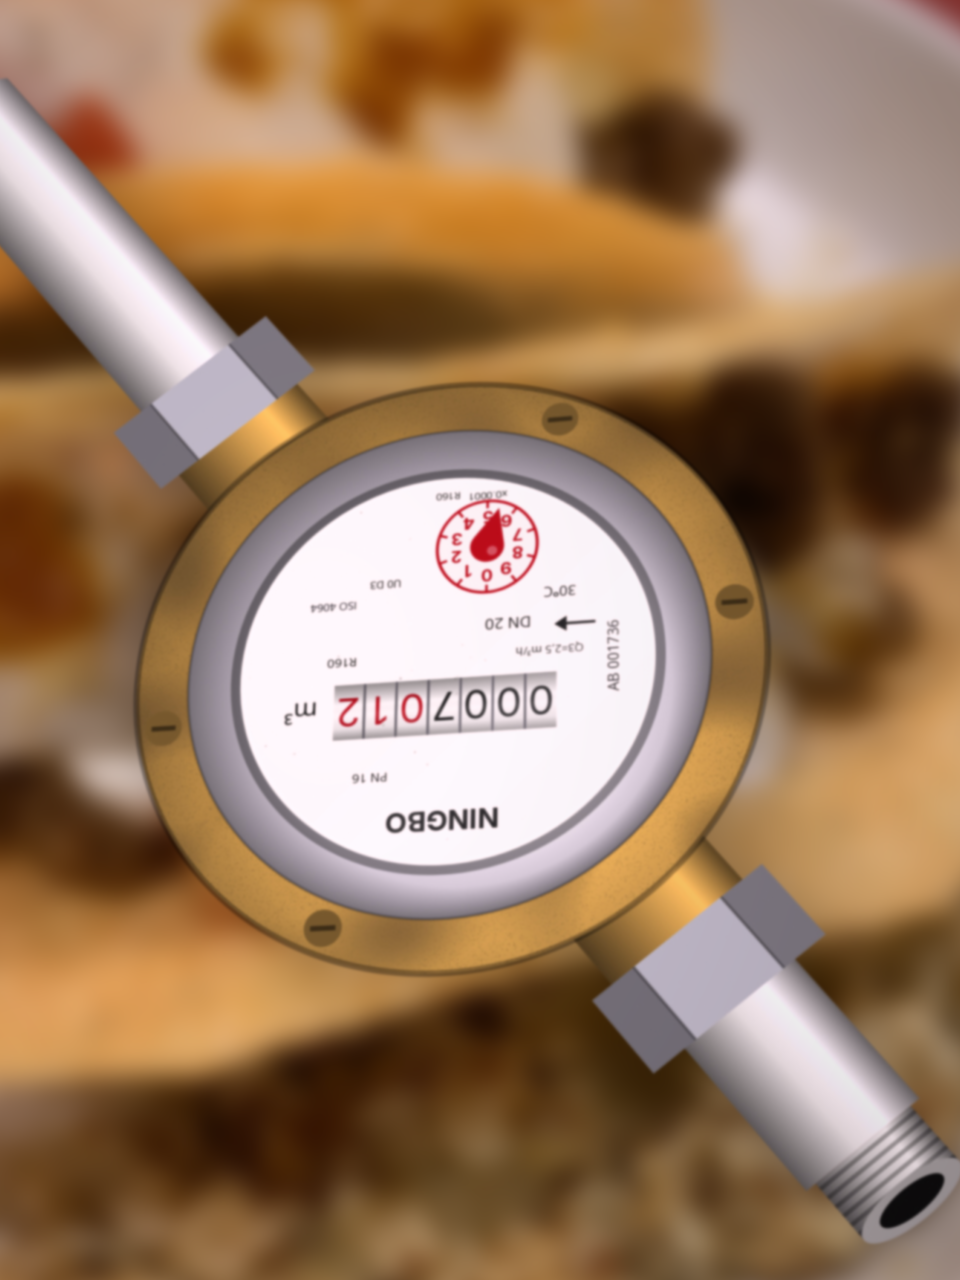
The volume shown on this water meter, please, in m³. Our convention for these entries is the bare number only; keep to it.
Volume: 7.0125
